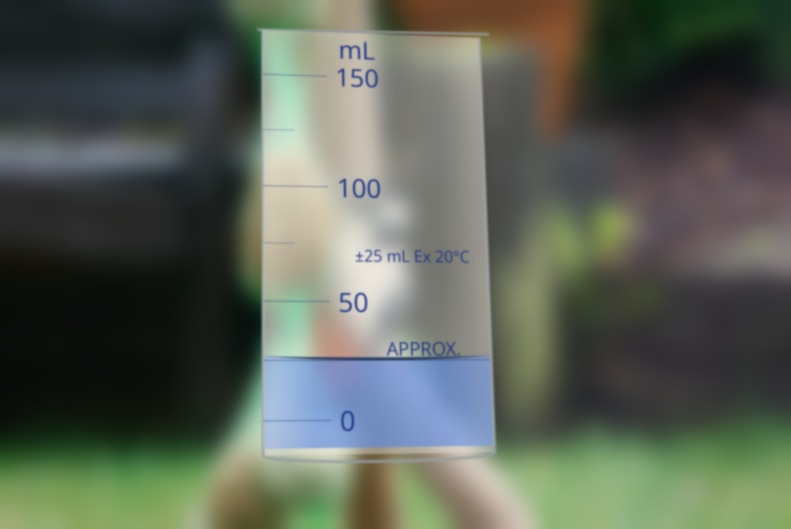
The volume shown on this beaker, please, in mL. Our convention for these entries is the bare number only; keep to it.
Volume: 25
